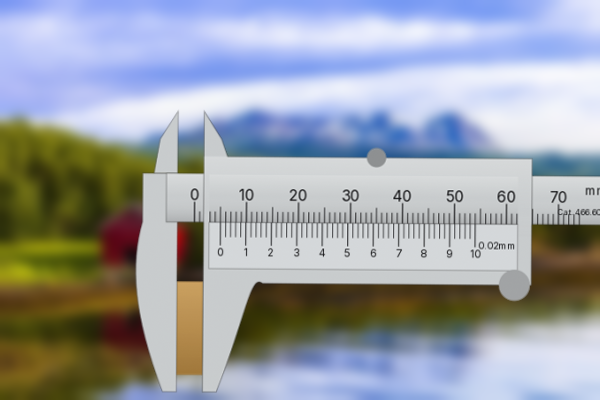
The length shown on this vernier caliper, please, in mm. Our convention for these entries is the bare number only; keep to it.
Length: 5.0
